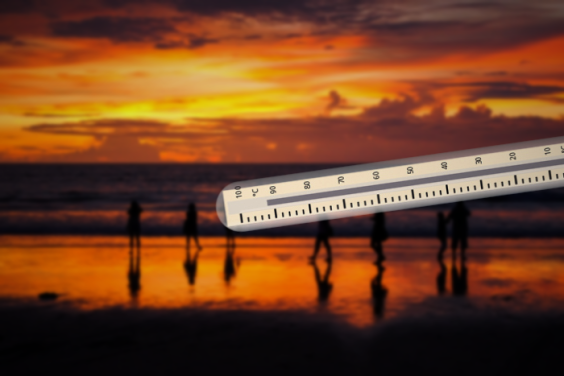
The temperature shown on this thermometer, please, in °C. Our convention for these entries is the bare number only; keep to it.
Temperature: 92
